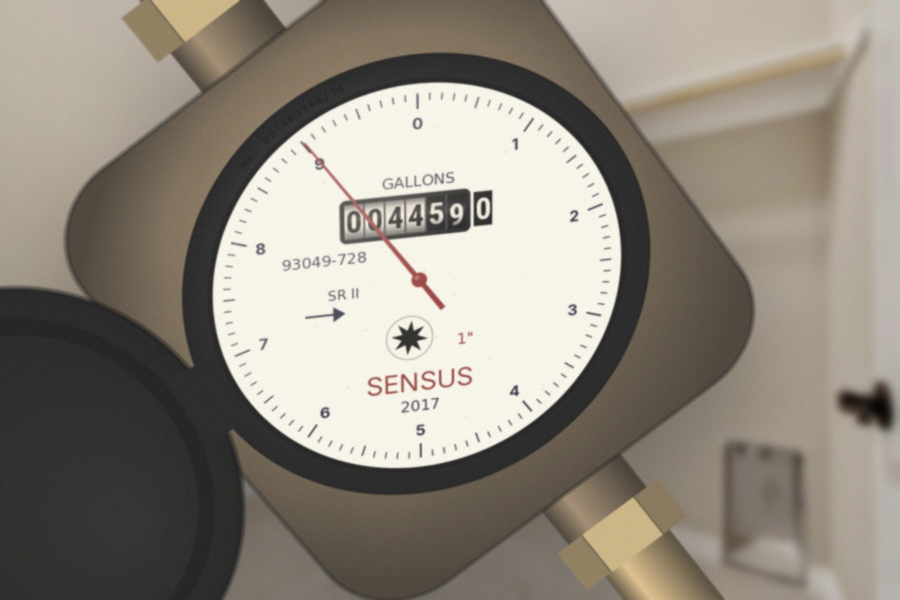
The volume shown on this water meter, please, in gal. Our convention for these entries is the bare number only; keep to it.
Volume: 44589.0
